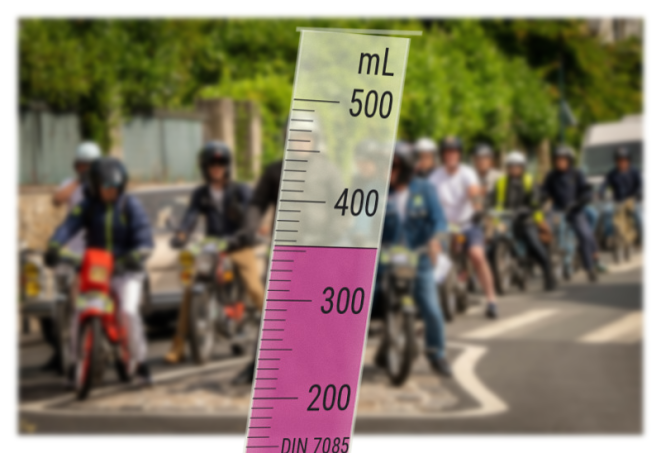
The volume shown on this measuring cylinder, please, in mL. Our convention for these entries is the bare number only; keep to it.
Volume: 355
